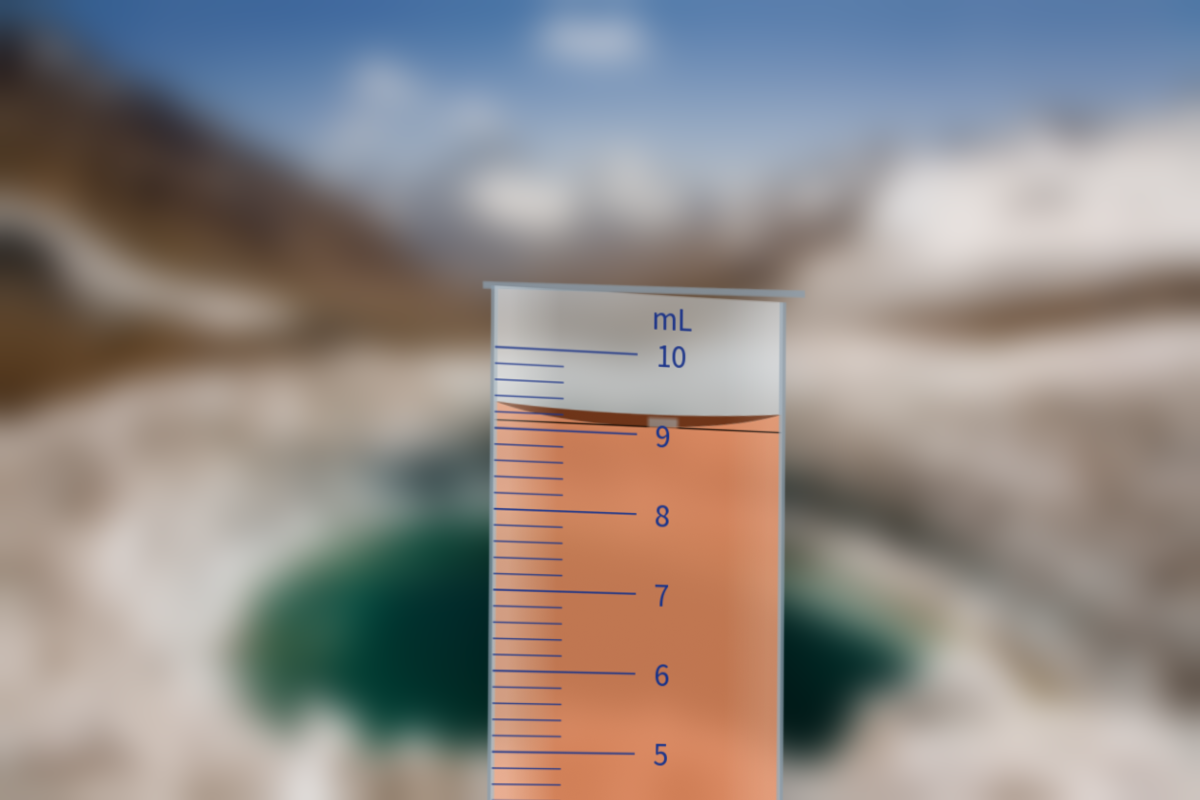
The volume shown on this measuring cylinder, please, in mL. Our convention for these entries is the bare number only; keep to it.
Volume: 9.1
